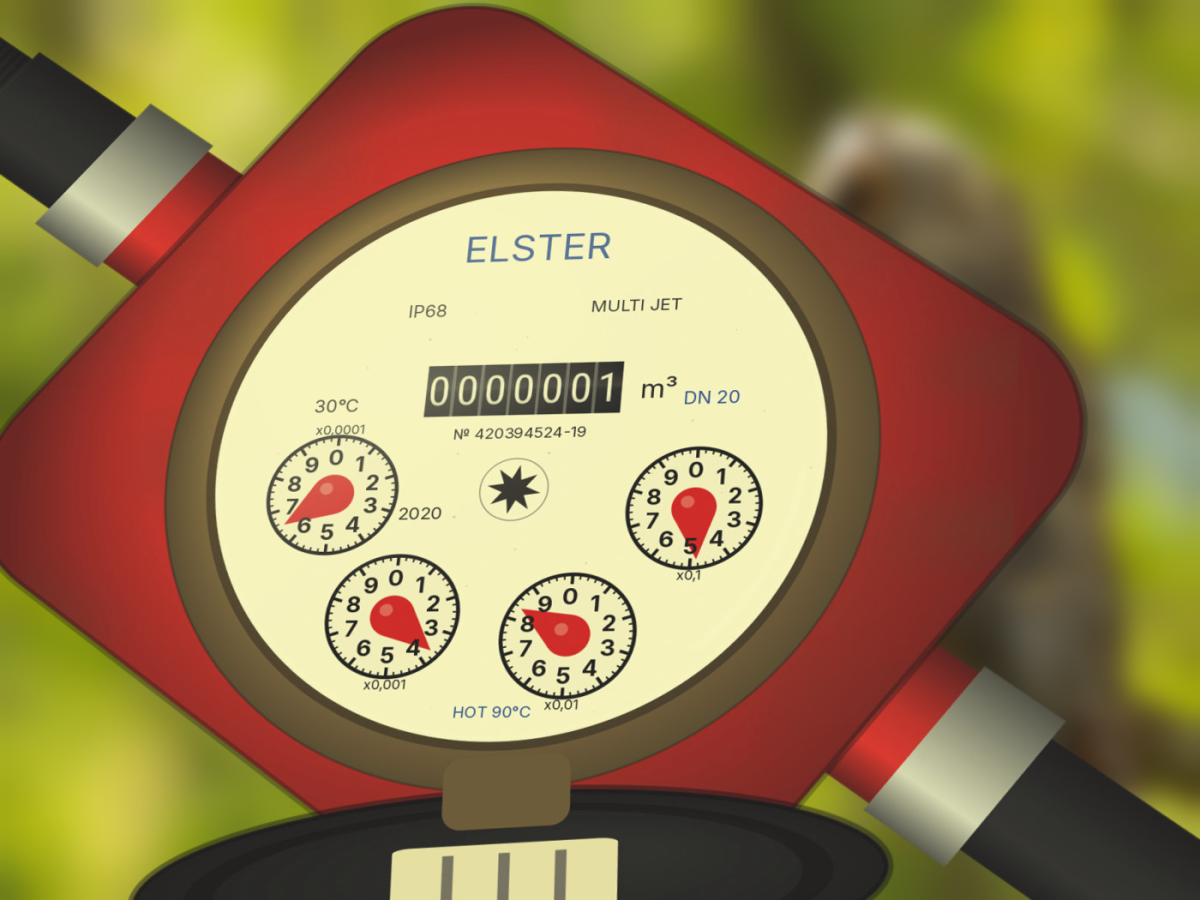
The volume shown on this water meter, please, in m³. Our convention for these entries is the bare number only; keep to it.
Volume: 1.4836
